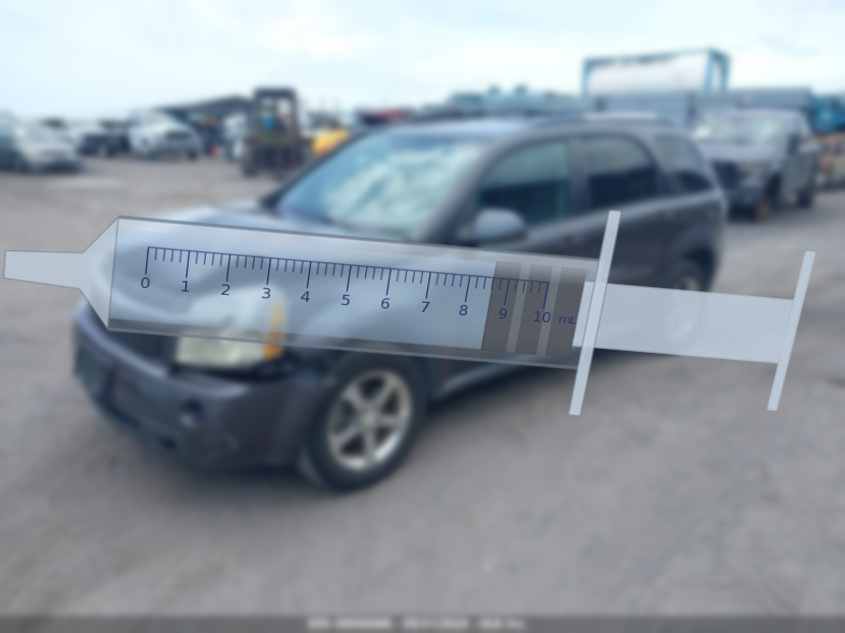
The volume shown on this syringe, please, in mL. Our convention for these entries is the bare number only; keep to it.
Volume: 8.6
